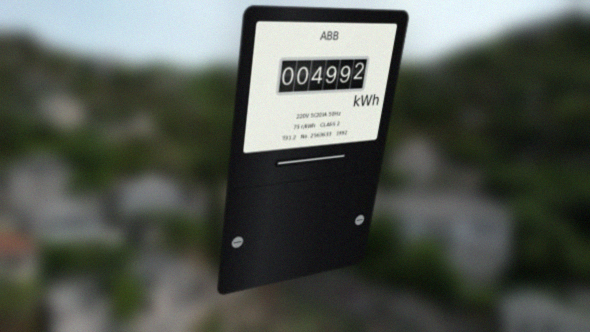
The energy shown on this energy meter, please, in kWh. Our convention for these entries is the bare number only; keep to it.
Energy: 4992
